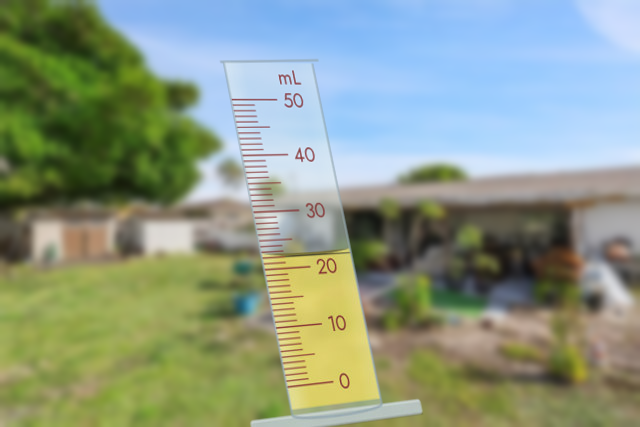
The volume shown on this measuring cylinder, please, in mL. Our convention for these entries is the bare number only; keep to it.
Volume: 22
